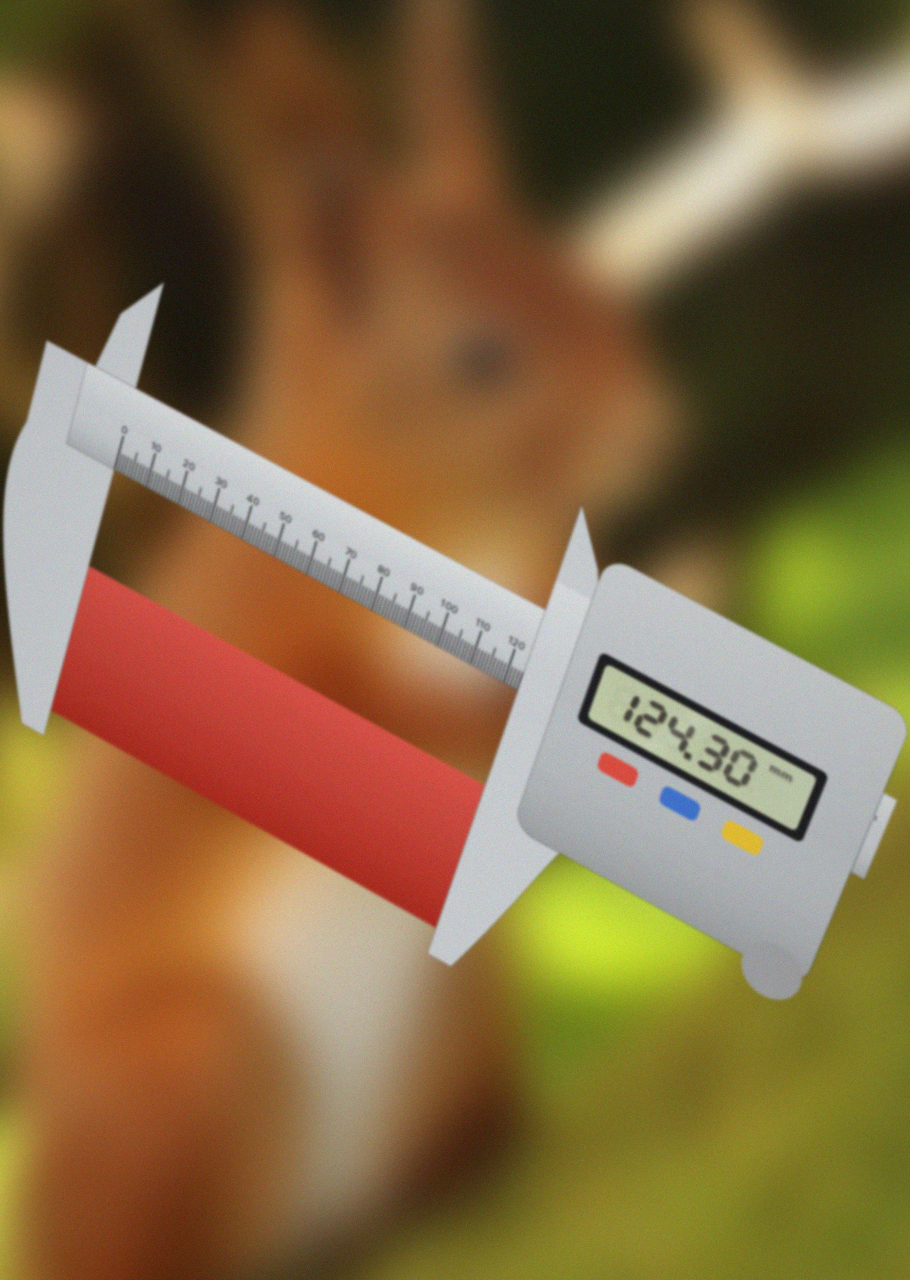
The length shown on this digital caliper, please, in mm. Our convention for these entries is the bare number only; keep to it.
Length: 124.30
